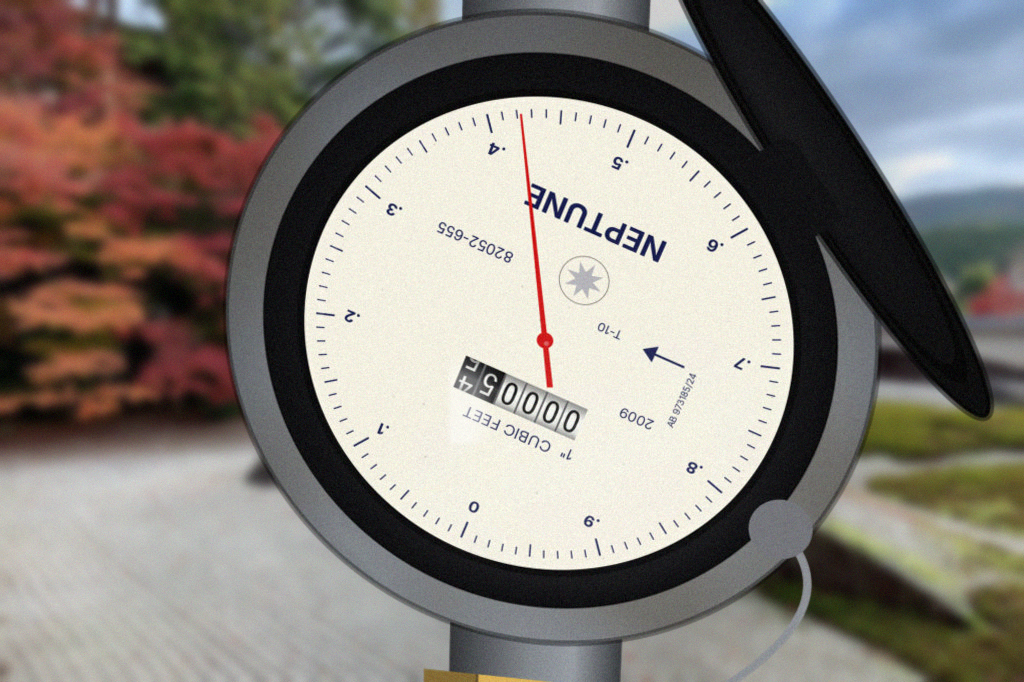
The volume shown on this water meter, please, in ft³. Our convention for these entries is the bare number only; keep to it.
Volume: 54.42
